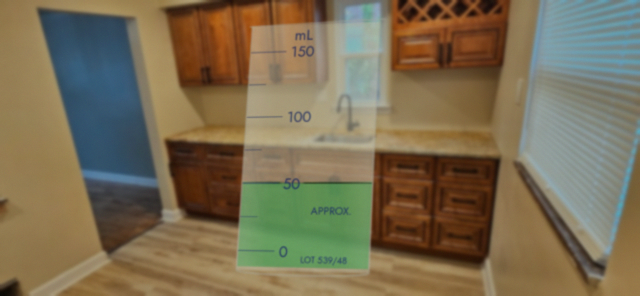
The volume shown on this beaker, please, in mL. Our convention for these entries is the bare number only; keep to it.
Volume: 50
